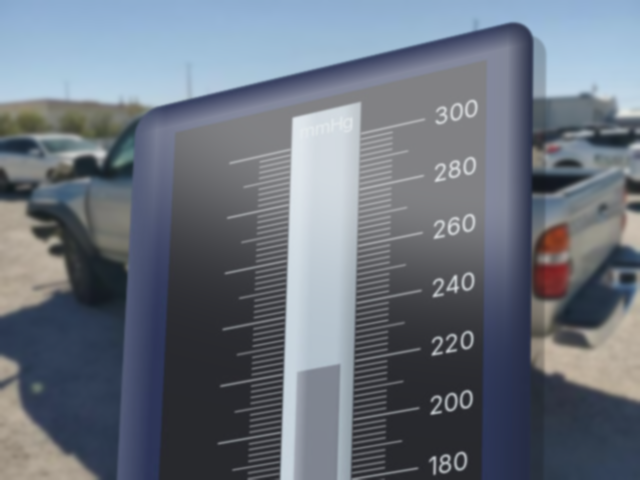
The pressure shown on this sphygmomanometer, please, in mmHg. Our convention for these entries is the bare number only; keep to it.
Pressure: 220
